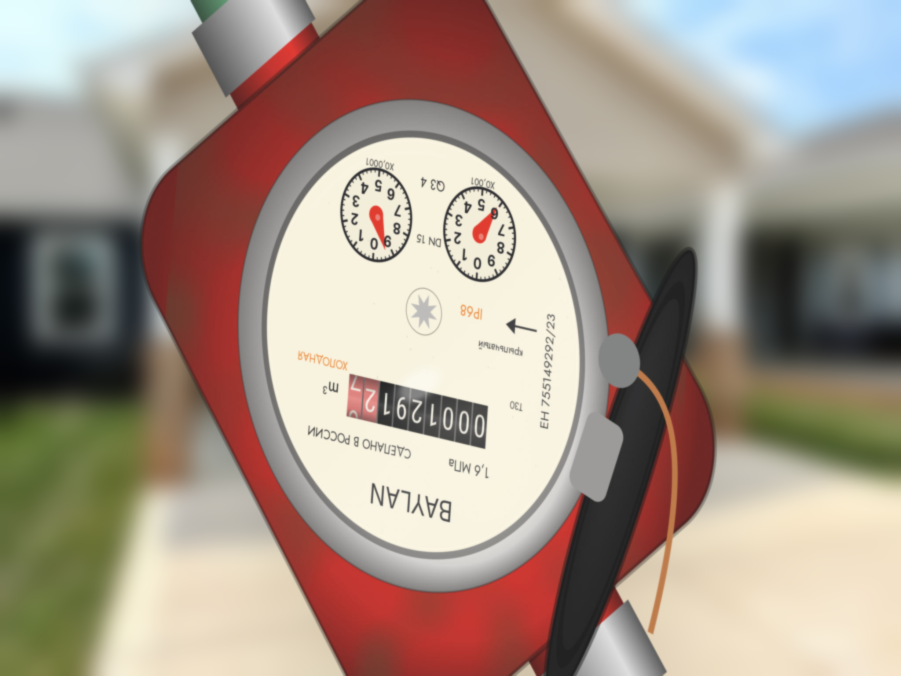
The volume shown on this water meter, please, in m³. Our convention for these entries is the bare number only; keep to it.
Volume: 1291.2659
